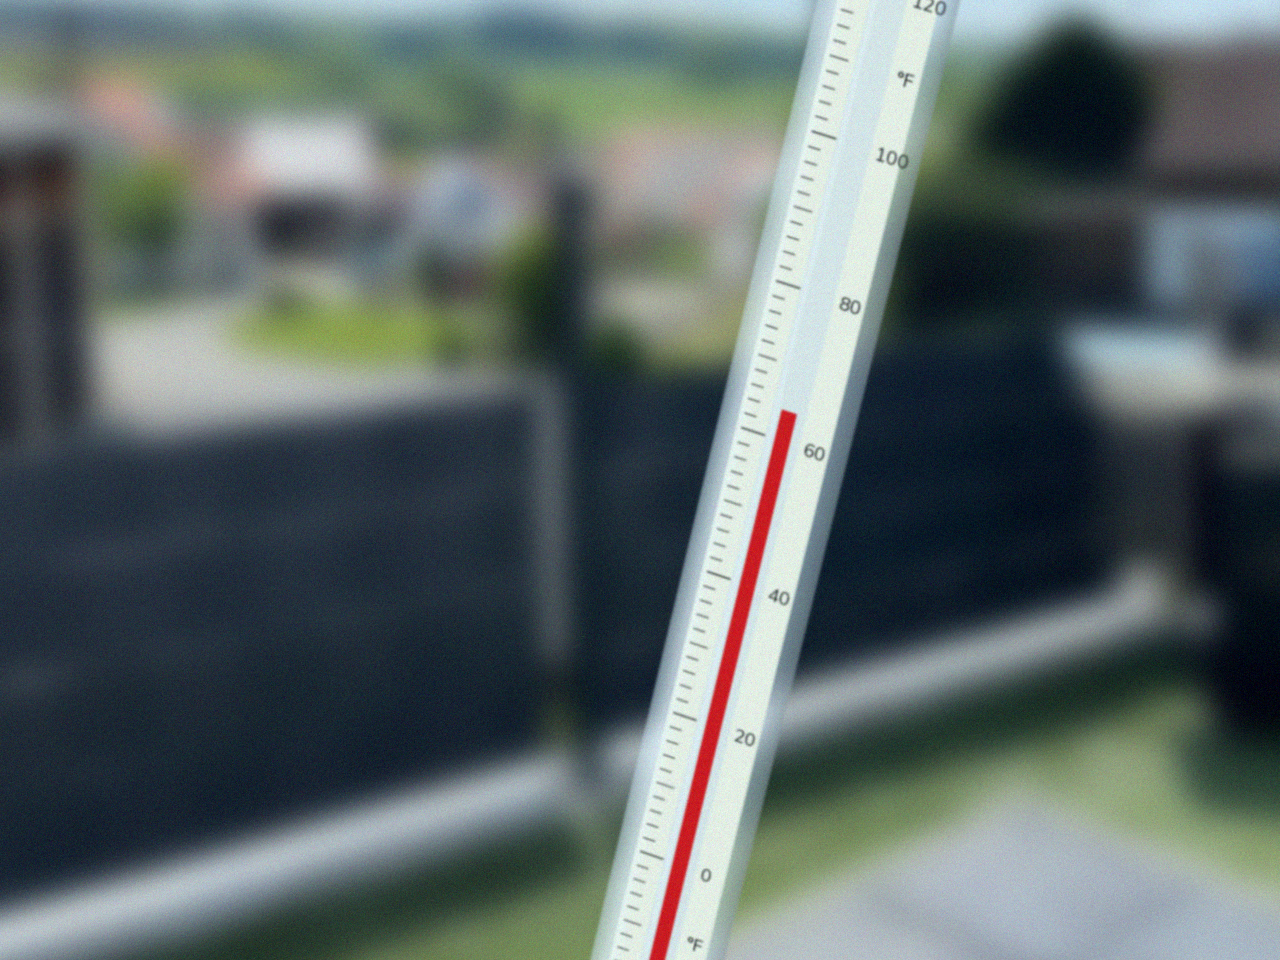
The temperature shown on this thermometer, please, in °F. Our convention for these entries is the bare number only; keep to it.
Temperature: 64
